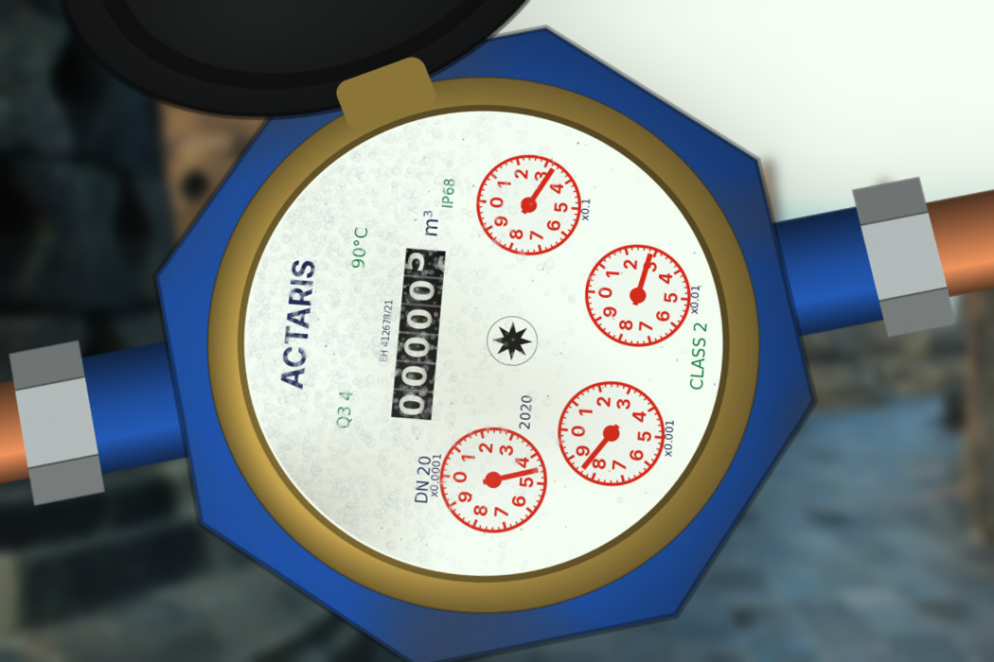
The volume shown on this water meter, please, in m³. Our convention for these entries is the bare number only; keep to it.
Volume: 5.3284
